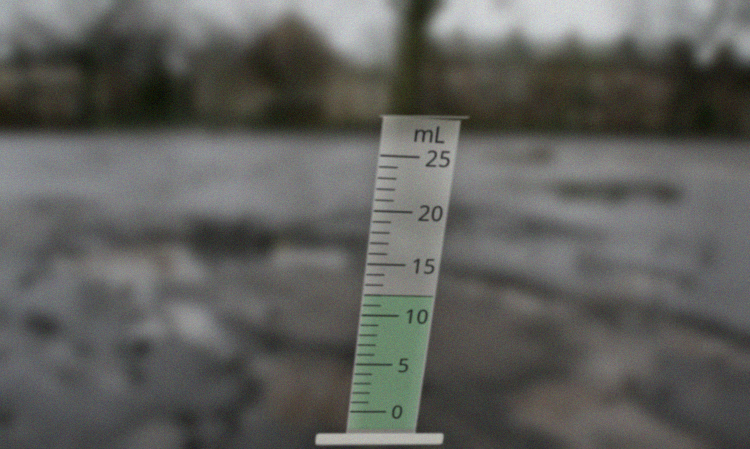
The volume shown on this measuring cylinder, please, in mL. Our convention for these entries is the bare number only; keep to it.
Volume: 12
